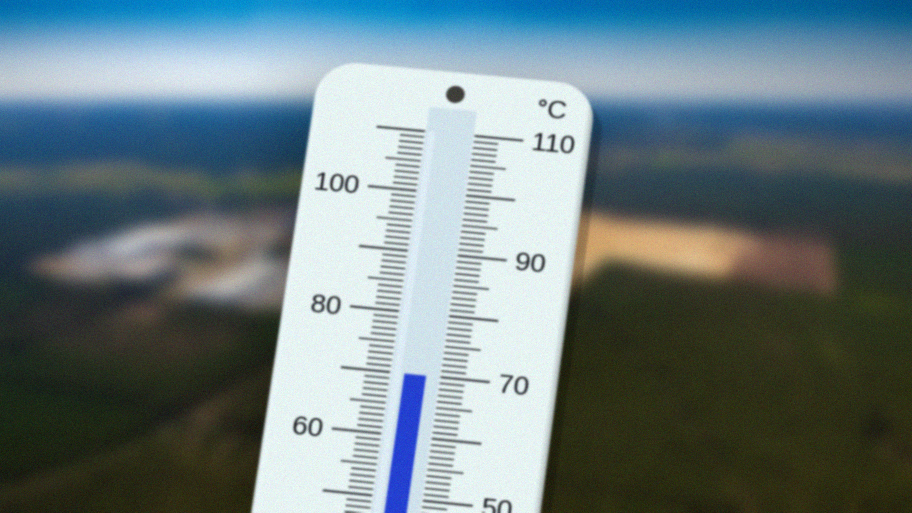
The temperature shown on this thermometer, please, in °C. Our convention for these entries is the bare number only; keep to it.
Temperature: 70
